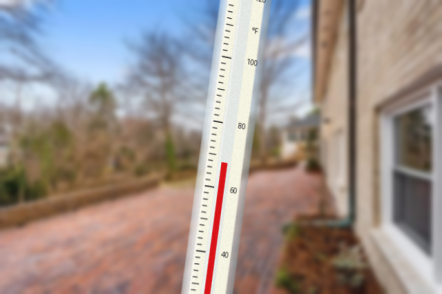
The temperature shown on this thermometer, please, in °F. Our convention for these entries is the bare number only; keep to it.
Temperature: 68
